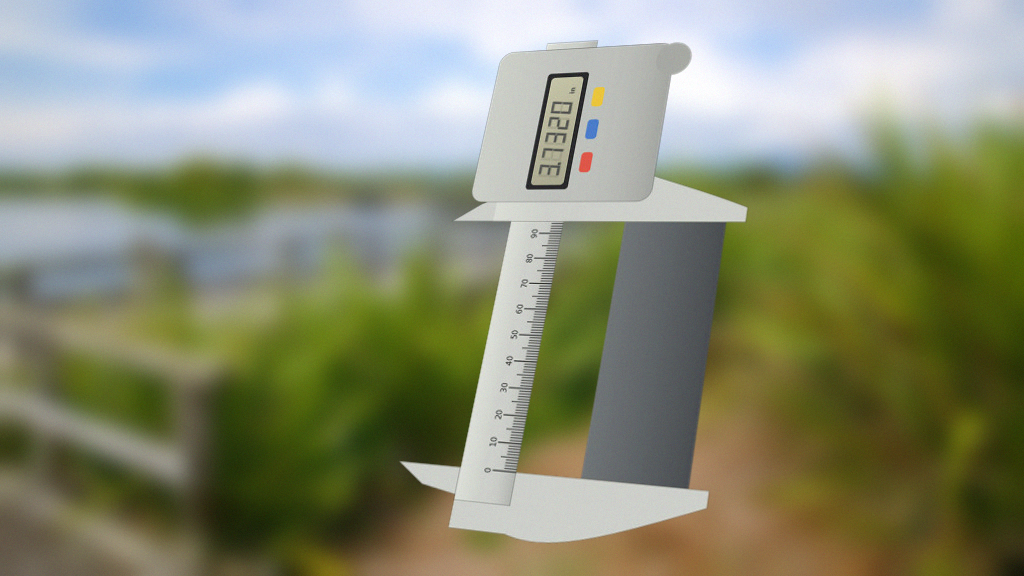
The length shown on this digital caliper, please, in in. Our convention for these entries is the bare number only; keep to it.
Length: 3.7320
